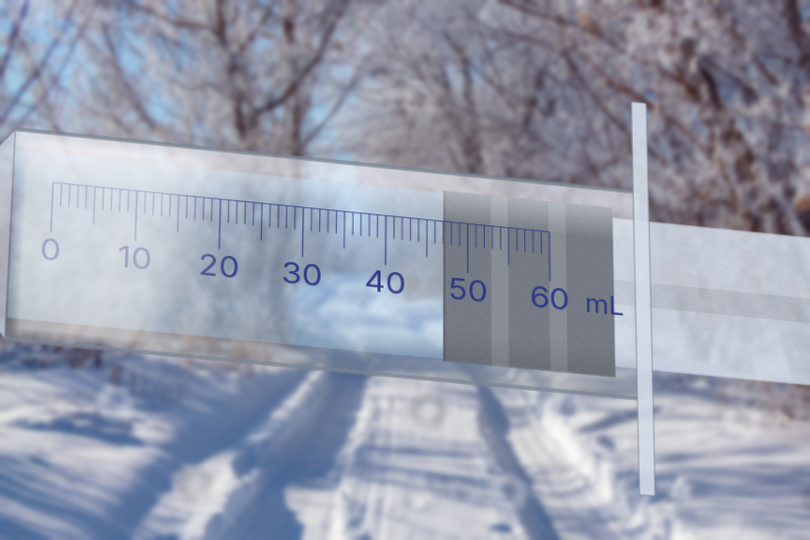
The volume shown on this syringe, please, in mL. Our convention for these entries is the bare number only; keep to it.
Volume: 47
